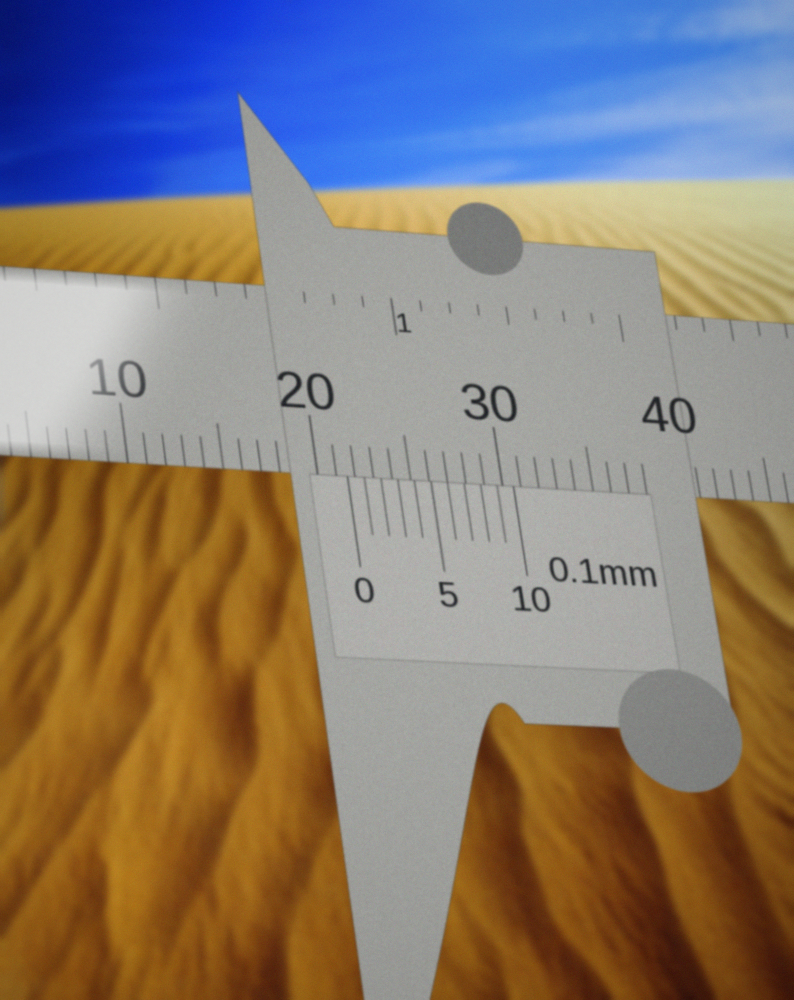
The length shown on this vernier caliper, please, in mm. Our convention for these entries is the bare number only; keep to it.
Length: 21.6
